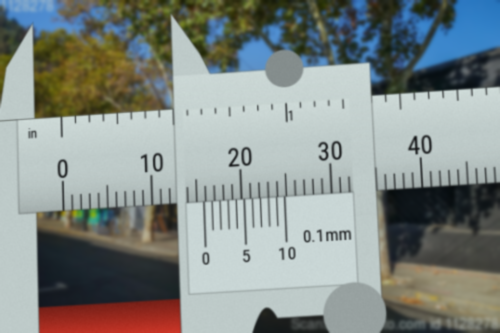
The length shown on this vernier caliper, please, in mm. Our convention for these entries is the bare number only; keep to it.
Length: 15.8
